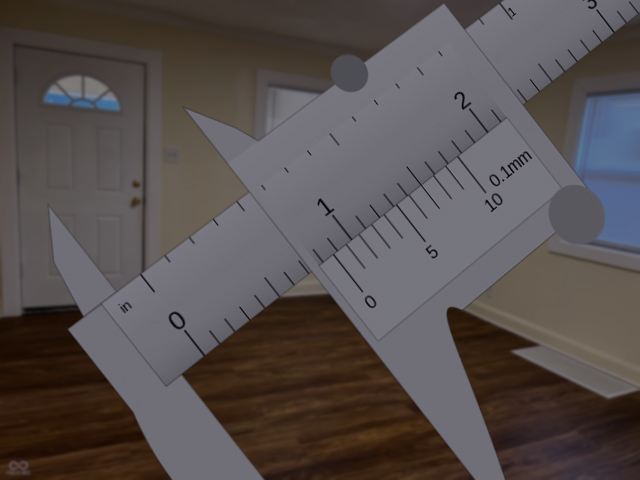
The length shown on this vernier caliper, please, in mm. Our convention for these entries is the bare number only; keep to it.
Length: 8.7
